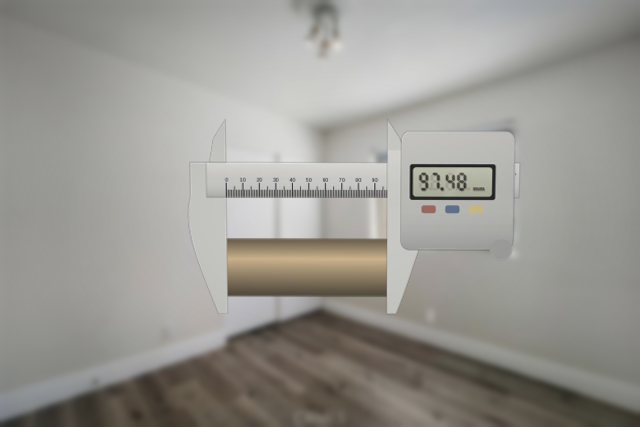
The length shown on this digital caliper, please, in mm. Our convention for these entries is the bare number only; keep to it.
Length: 97.48
